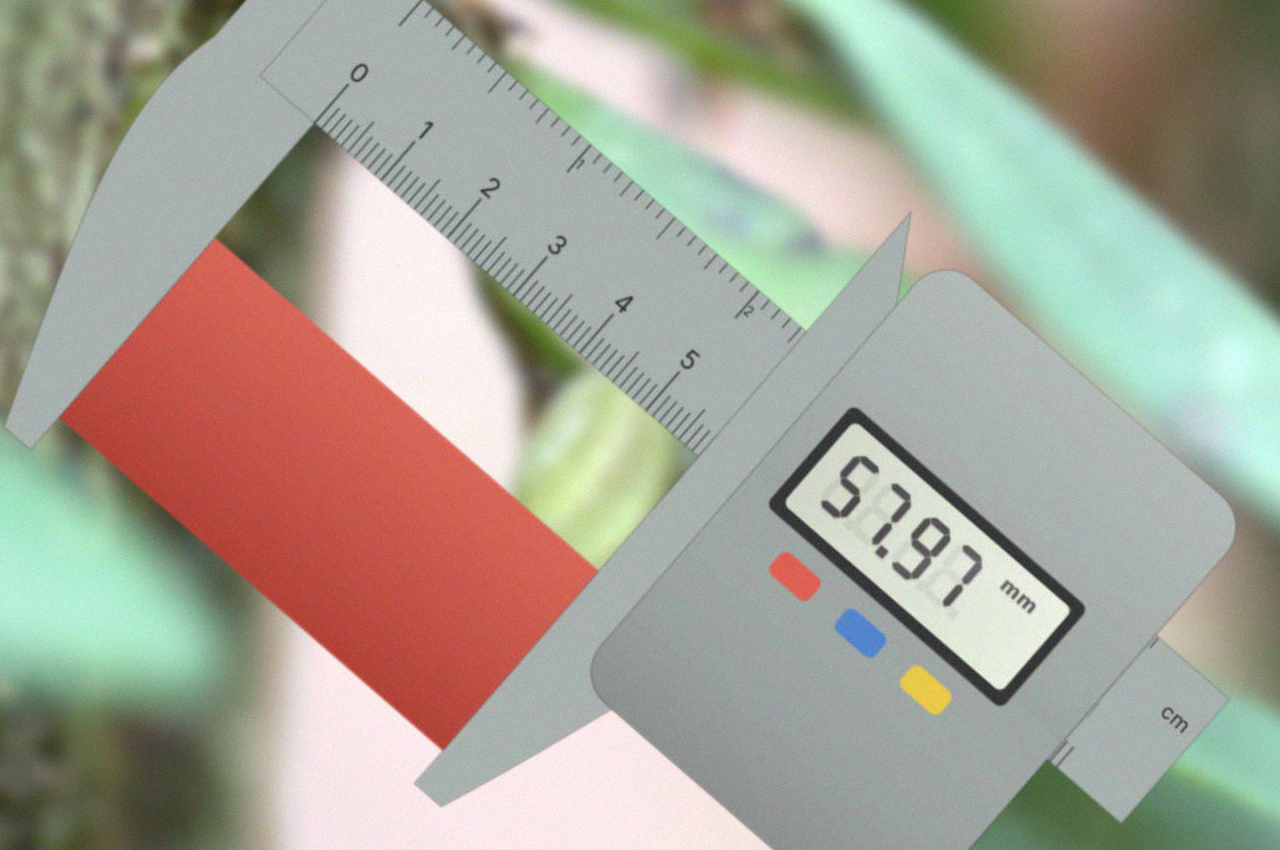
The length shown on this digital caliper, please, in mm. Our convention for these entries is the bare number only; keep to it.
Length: 57.97
